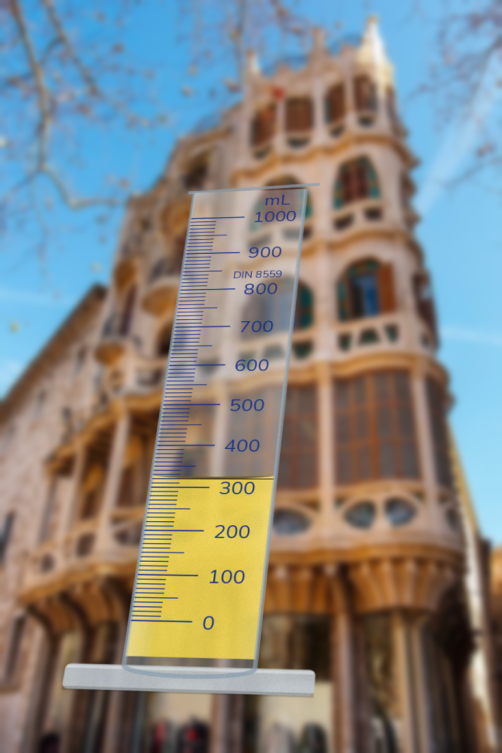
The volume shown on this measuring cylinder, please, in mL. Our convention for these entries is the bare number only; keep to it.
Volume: 320
